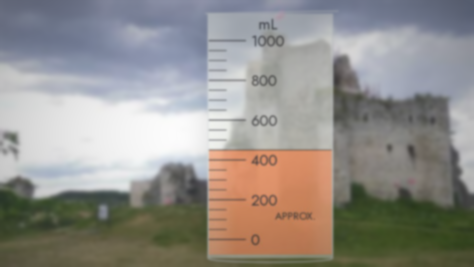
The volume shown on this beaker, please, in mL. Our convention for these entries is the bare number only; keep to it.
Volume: 450
